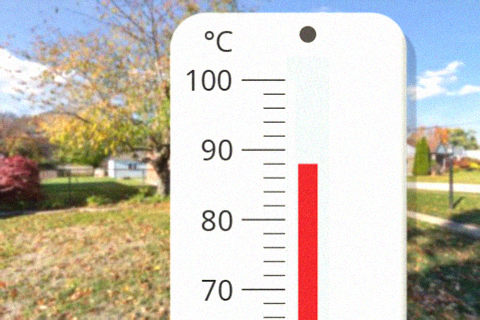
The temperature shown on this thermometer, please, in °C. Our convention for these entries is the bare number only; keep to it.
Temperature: 88
